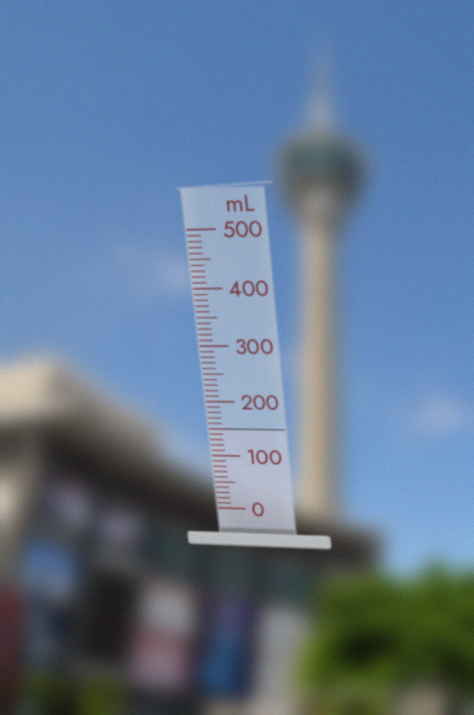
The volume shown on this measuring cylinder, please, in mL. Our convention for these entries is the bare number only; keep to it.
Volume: 150
